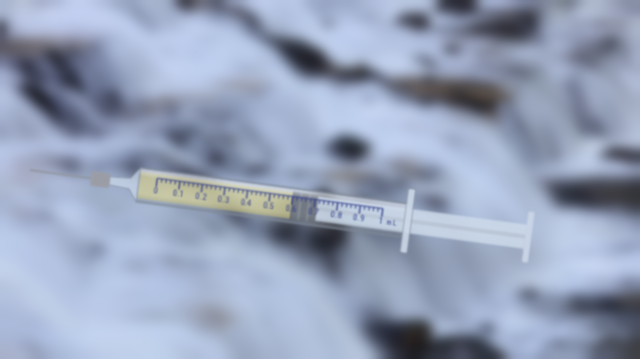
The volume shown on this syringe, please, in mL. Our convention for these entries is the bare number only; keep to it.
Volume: 0.6
